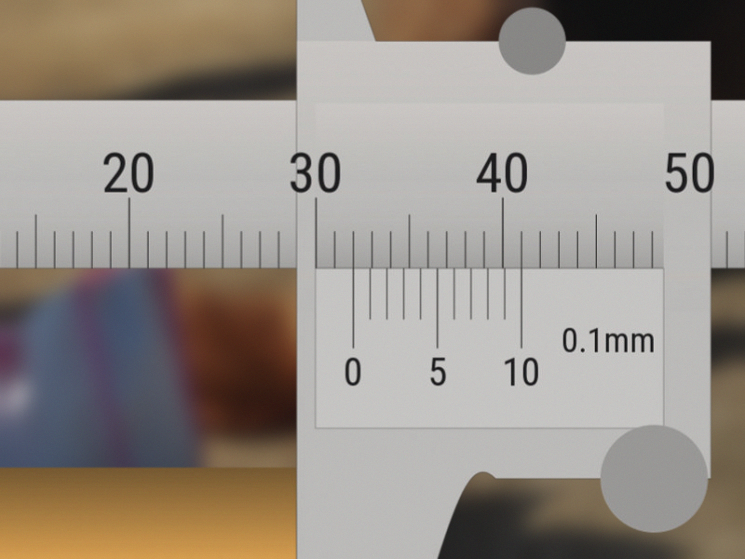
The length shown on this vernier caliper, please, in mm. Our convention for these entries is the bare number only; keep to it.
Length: 32.0
